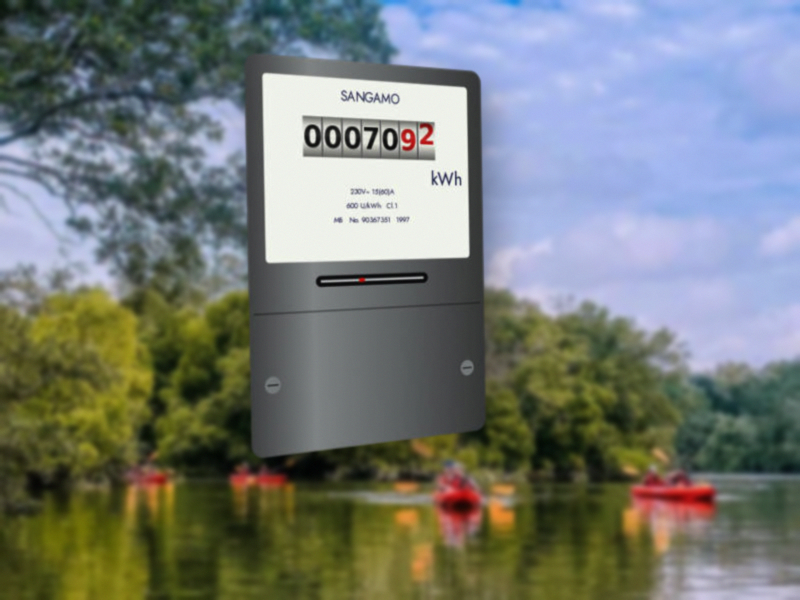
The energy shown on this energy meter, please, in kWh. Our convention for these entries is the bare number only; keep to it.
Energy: 70.92
